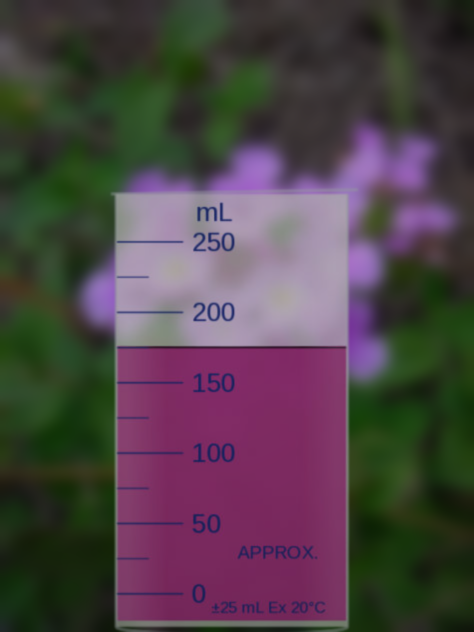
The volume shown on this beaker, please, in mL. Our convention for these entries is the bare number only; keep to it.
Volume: 175
